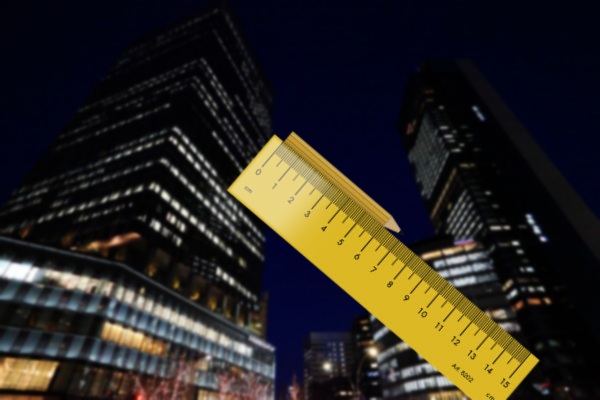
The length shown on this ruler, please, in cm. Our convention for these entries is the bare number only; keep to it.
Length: 7
